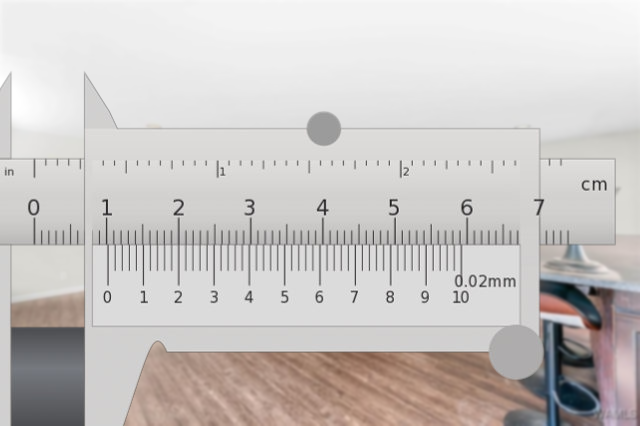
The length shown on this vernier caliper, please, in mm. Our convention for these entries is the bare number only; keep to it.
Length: 10.2
